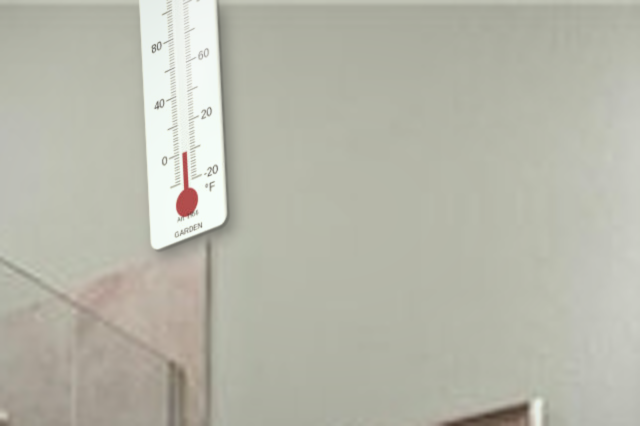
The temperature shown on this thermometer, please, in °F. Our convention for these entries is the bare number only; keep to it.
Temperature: 0
